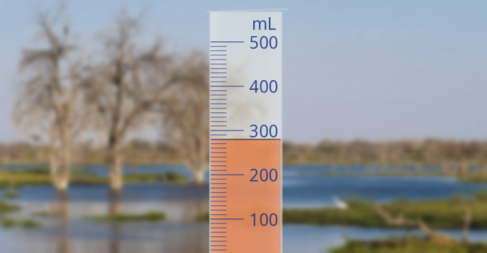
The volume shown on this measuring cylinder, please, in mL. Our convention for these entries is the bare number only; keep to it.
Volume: 280
